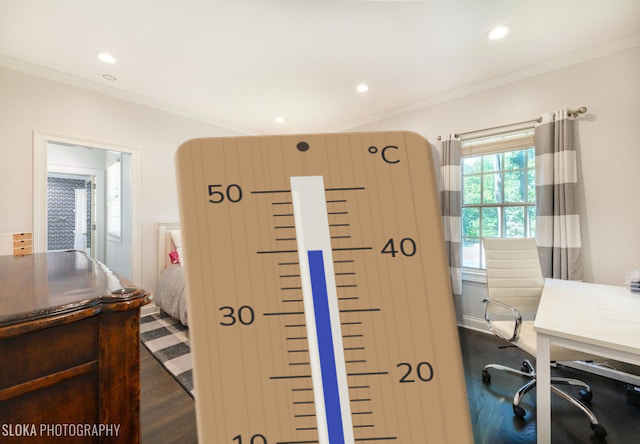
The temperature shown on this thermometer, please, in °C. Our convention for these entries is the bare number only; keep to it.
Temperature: 40
